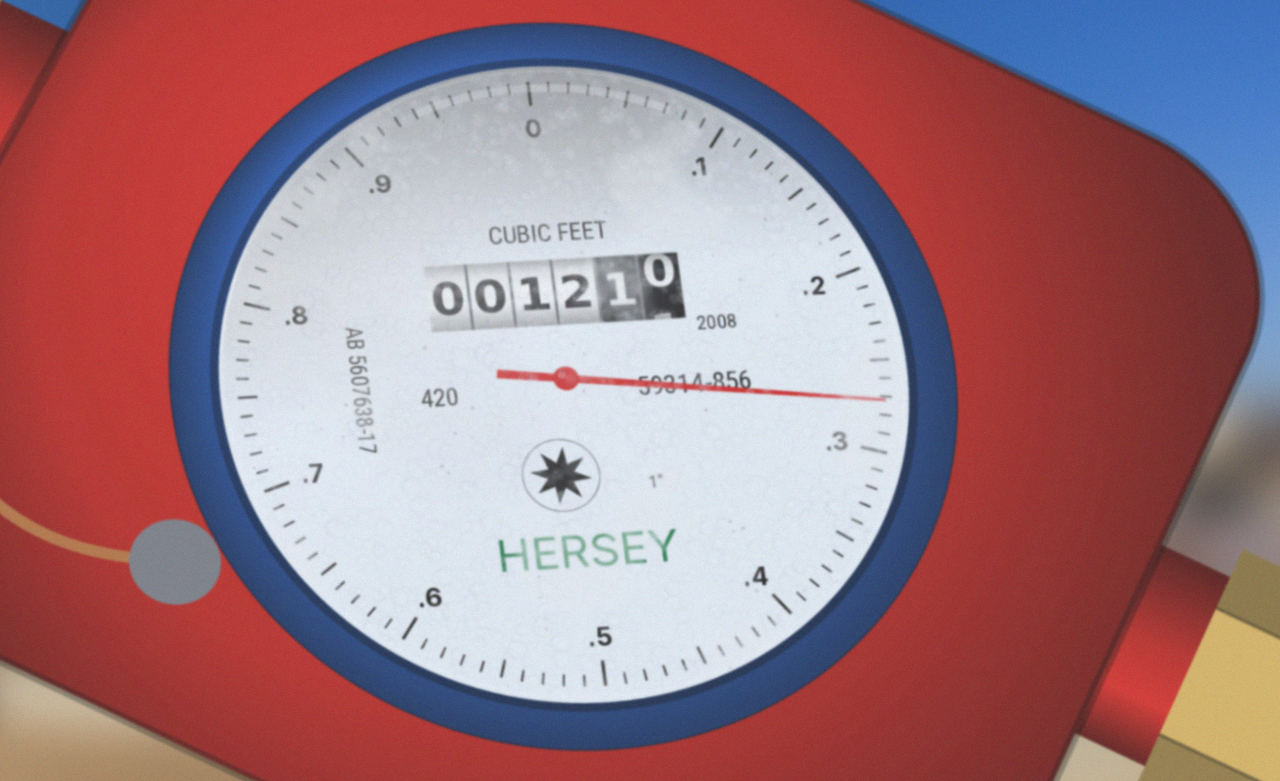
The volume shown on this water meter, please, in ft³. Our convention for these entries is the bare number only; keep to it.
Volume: 1210.27
